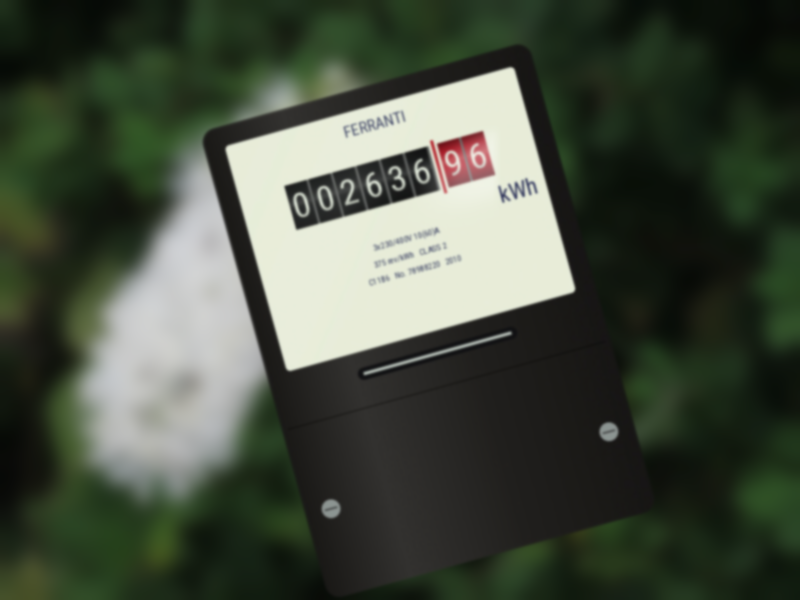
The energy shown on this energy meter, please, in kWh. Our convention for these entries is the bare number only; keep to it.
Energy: 2636.96
